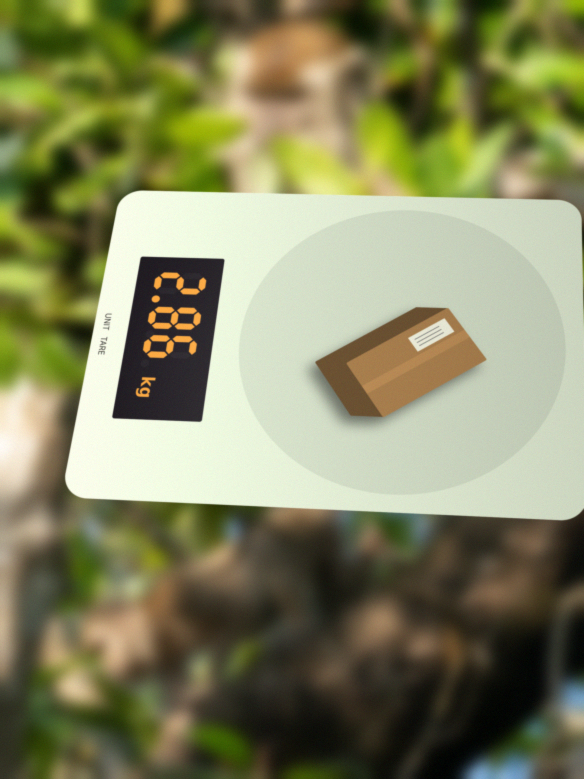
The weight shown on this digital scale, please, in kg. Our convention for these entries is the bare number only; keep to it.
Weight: 2.86
